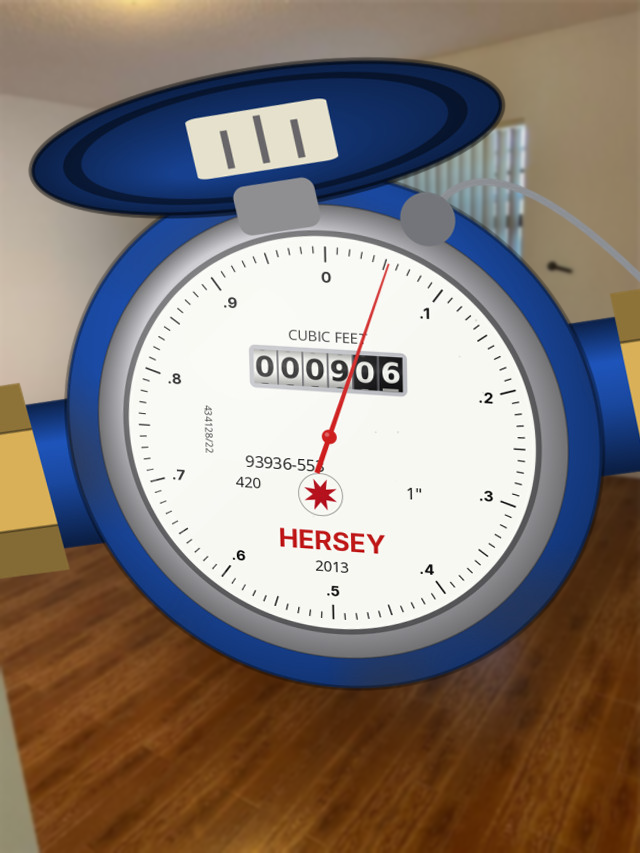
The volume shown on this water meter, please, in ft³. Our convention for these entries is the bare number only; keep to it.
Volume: 906.05
